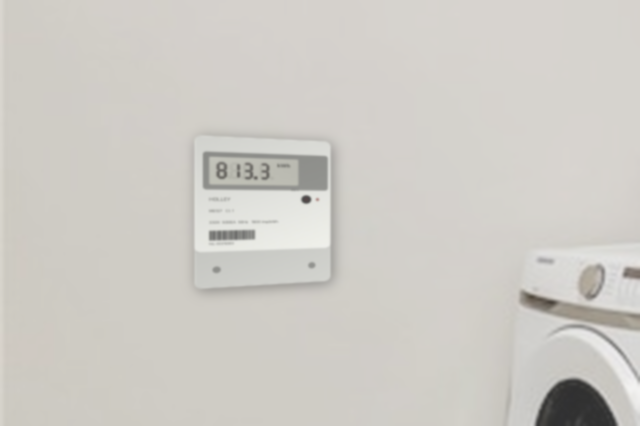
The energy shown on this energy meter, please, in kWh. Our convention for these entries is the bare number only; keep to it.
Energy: 813.3
